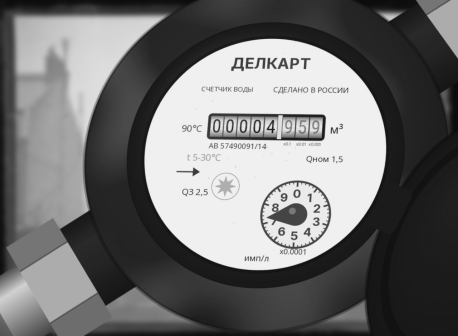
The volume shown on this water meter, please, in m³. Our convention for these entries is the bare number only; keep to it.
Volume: 4.9597
